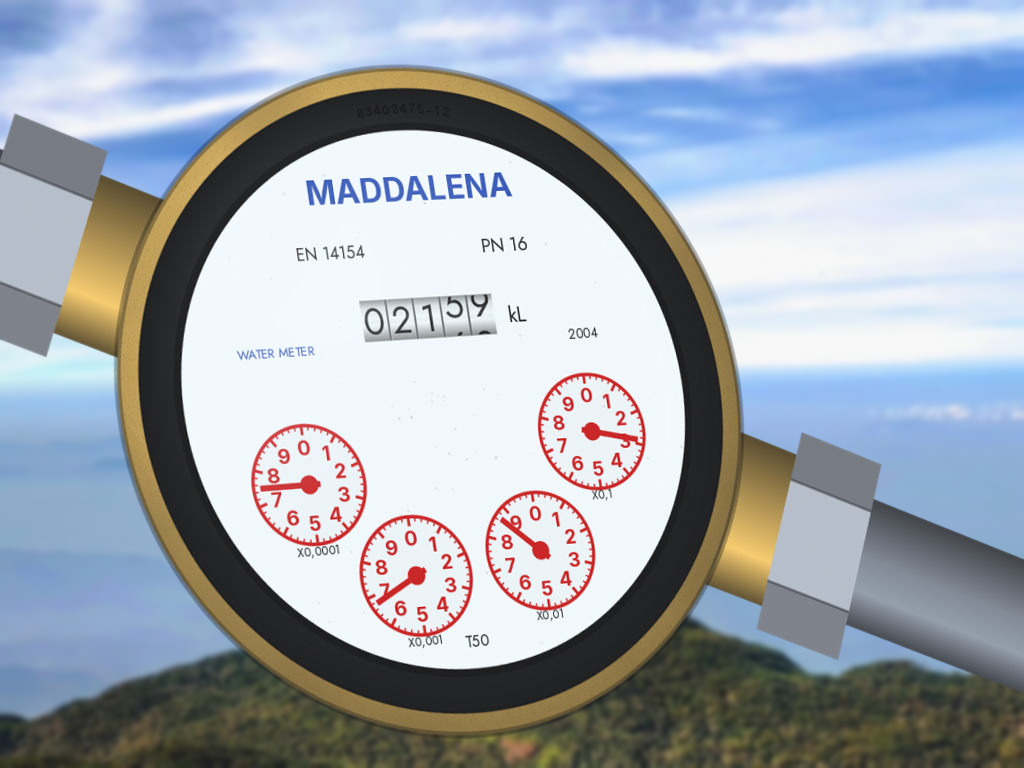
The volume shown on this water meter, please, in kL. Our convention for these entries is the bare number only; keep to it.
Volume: 2159.2867
